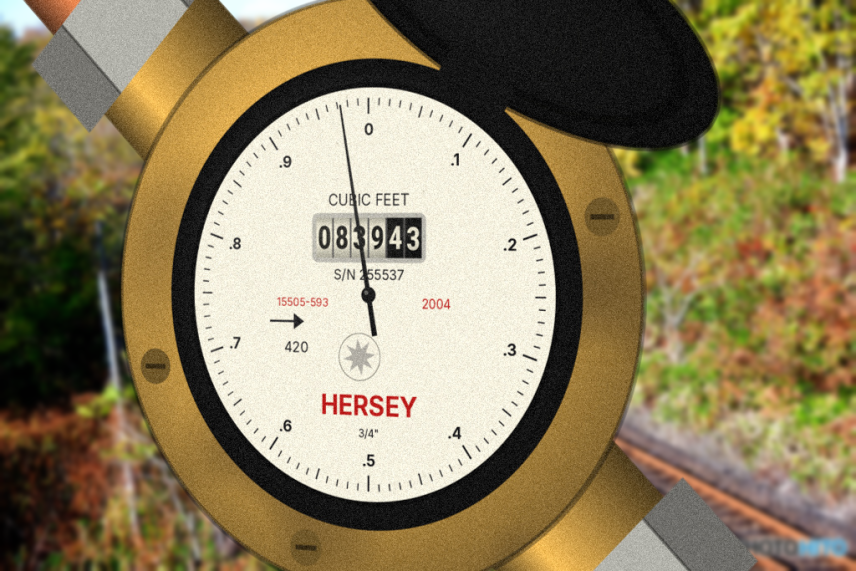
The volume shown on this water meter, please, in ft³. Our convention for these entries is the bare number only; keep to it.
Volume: 83942.97
